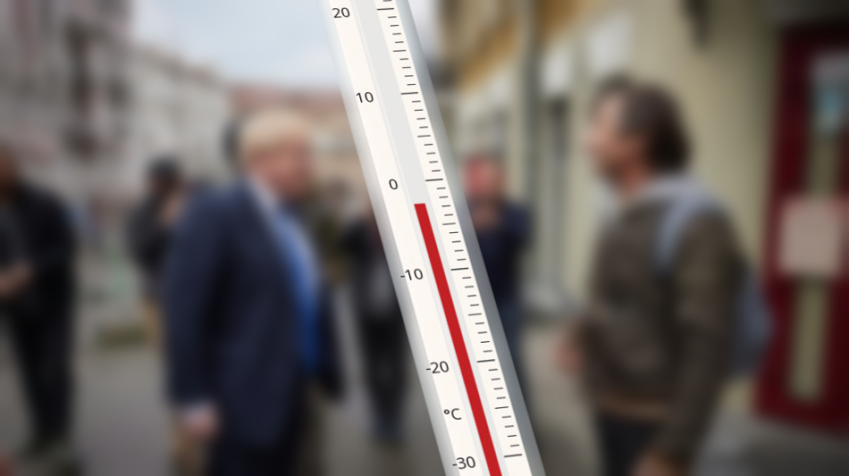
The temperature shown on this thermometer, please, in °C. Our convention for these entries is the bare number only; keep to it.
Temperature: -2.5
